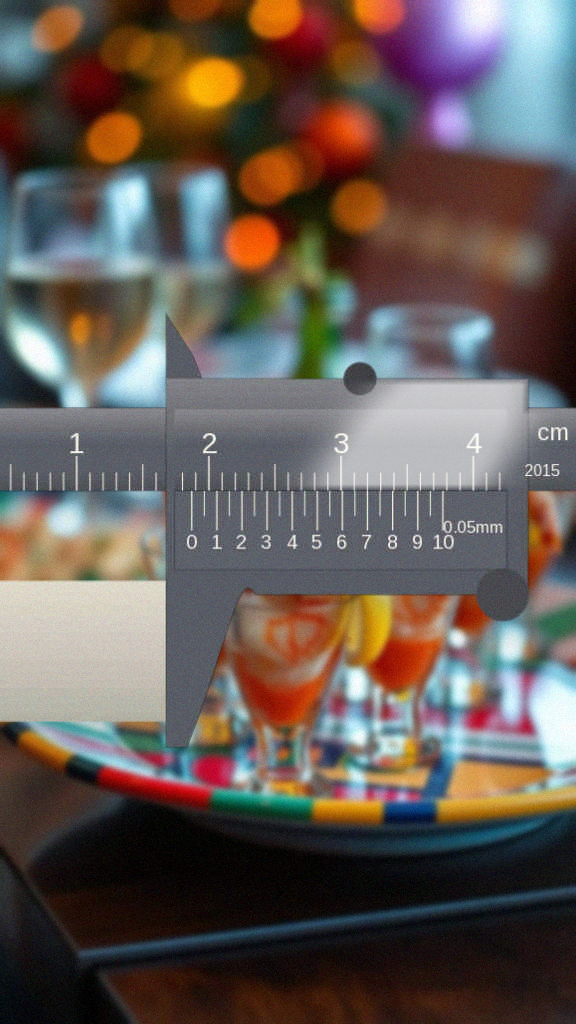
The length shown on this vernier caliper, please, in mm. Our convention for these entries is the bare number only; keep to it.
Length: 18.7
